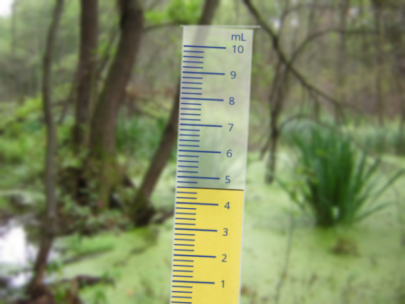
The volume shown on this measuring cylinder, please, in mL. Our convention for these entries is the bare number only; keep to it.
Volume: 4.6
